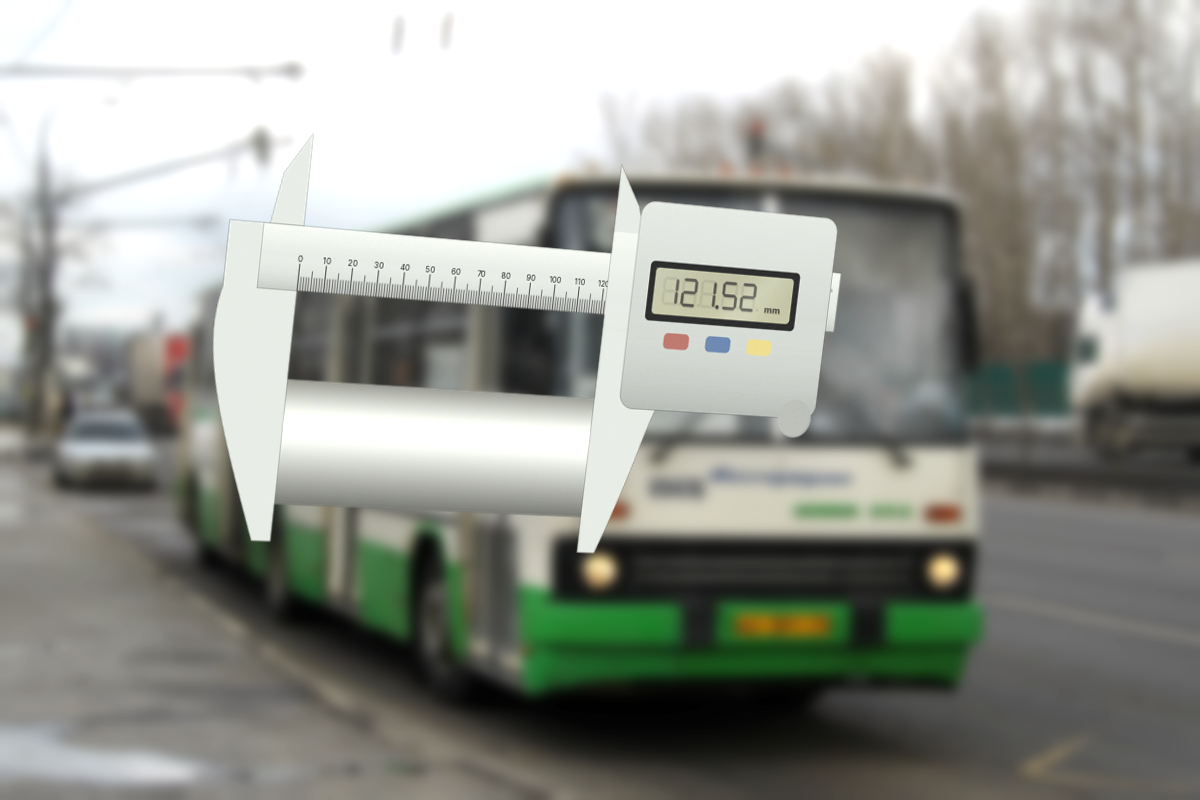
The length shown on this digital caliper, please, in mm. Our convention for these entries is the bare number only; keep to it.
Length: 121.52
